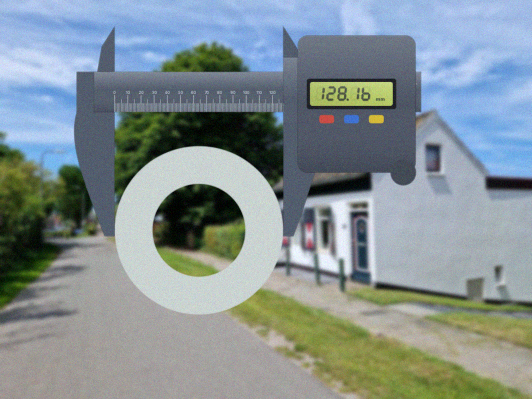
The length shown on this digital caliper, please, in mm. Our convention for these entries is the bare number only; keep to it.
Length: 128.16
